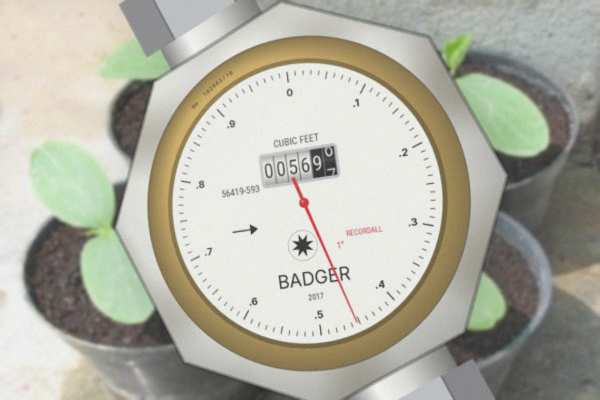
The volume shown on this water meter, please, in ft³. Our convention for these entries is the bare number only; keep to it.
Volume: 5696.45
